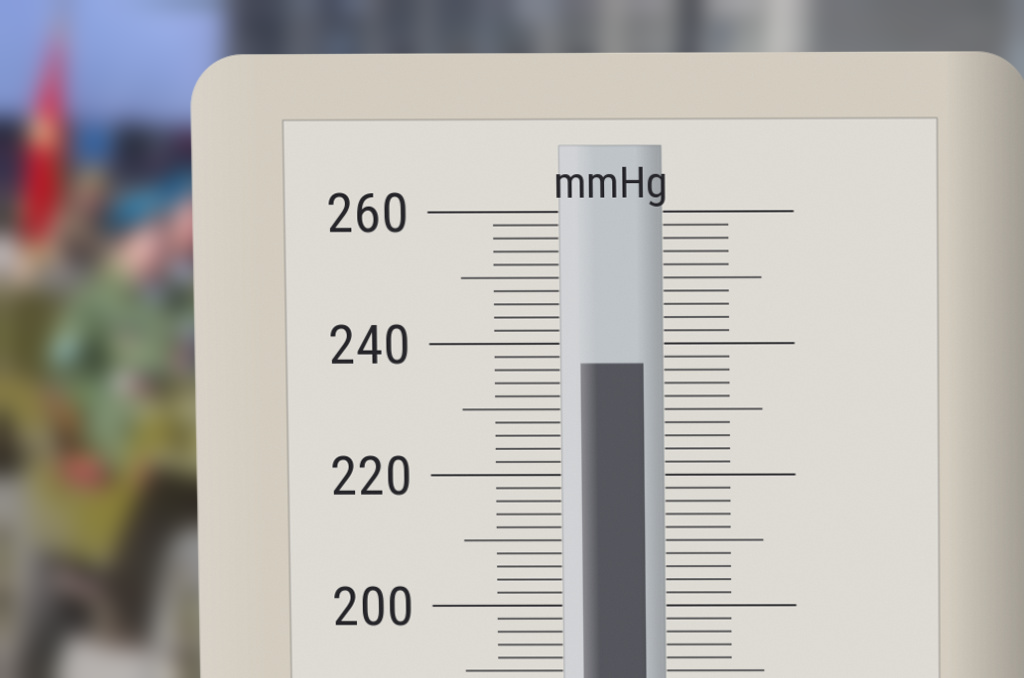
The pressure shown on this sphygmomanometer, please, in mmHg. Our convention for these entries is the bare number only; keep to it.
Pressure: 237
